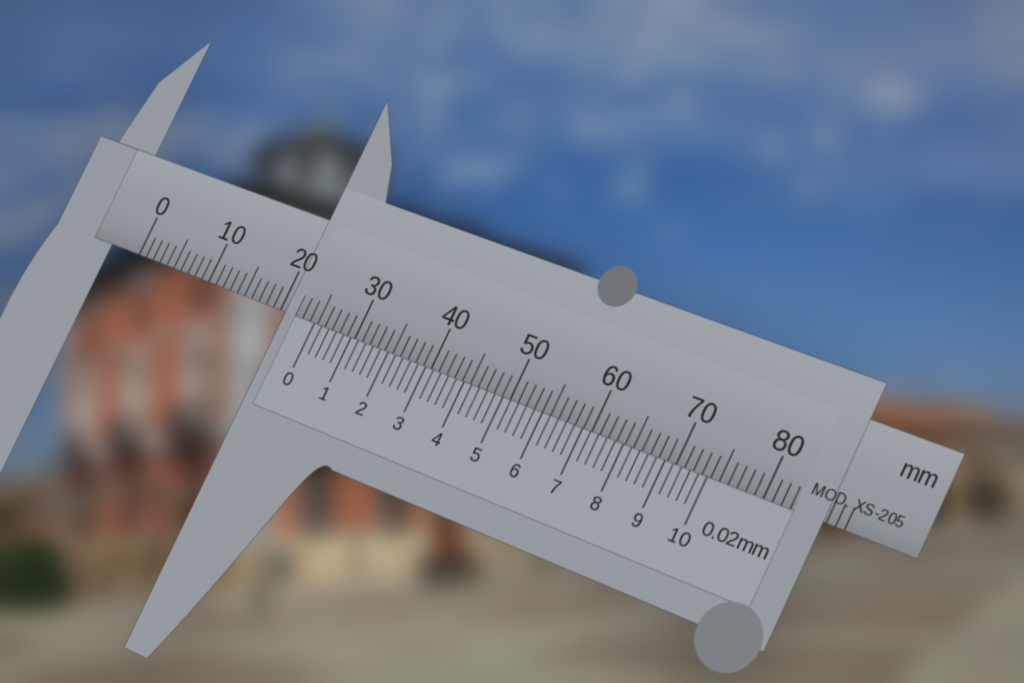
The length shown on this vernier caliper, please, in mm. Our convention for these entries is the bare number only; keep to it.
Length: 24.6
